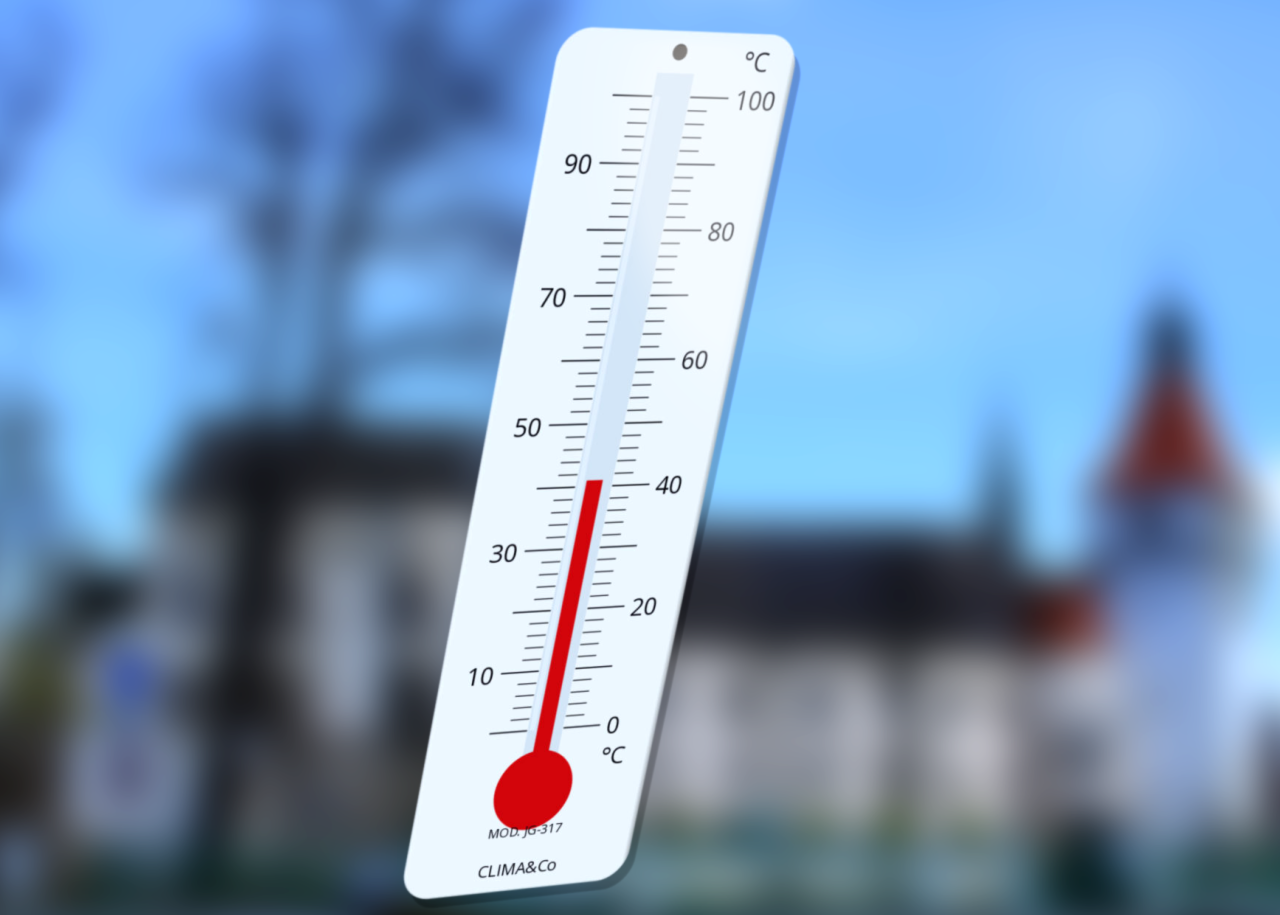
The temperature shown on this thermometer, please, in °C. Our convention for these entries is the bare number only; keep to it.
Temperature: 41
